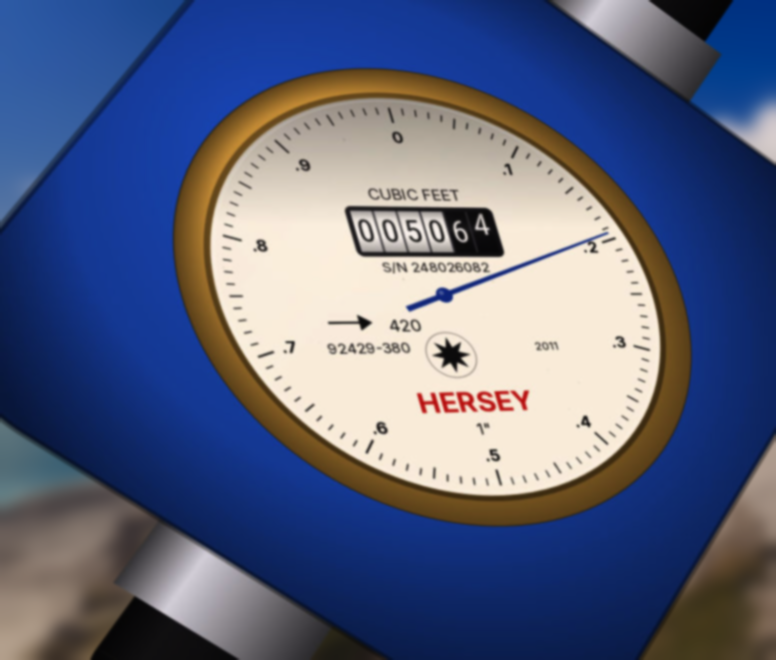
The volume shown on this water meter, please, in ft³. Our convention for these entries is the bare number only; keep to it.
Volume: 5064.19
